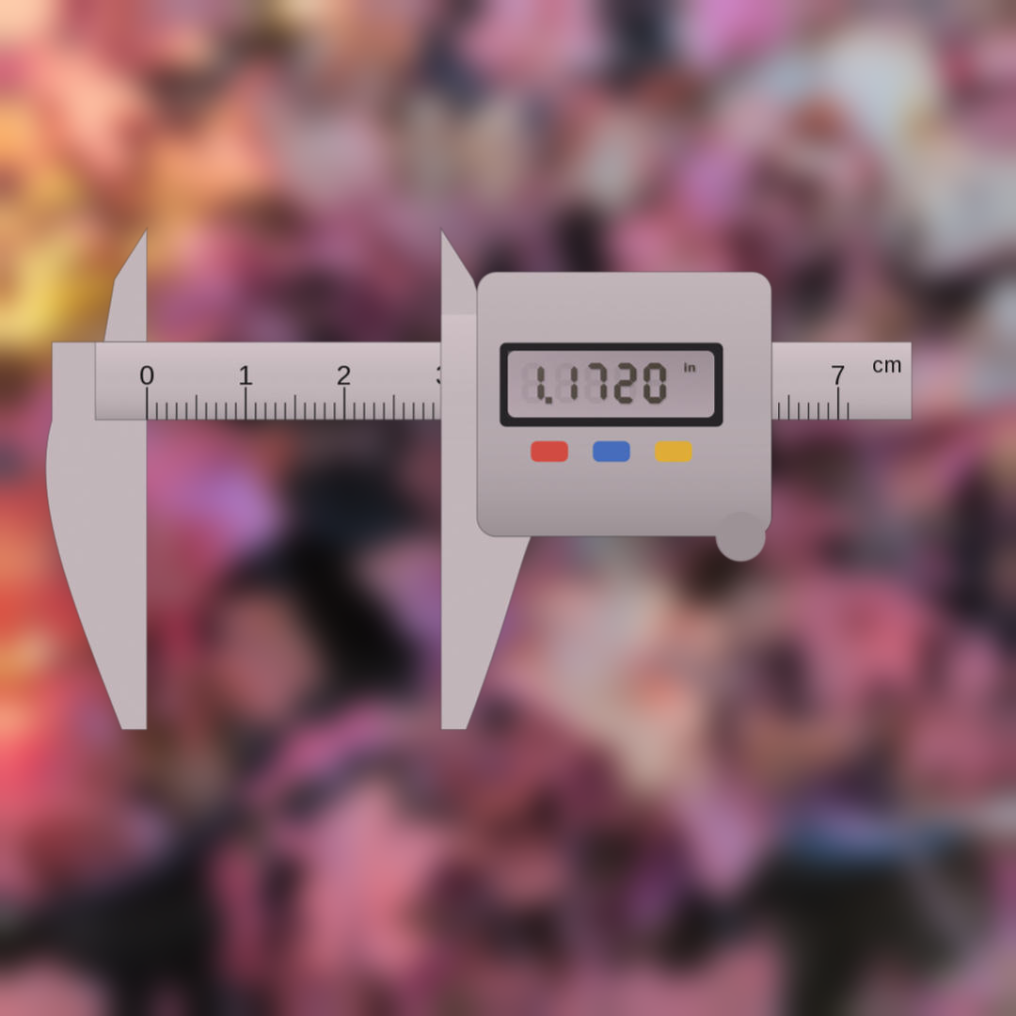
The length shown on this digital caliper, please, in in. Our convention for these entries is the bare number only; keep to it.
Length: 1.1720
